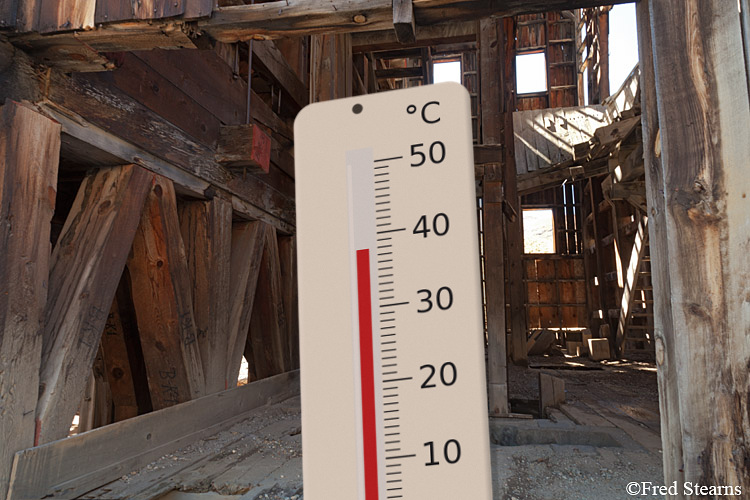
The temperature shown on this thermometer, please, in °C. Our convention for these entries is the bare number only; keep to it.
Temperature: 38
